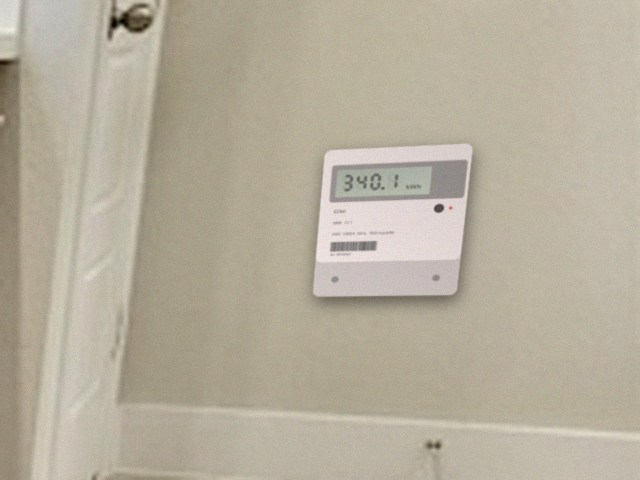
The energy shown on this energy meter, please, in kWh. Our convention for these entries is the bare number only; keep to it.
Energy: 340.1
